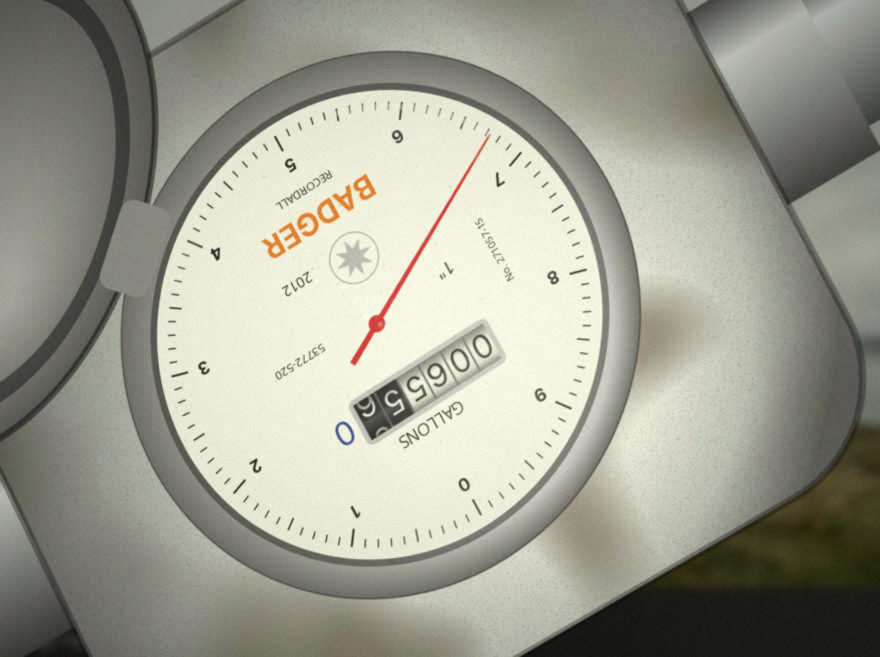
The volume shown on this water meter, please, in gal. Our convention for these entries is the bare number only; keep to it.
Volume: 65556.7
